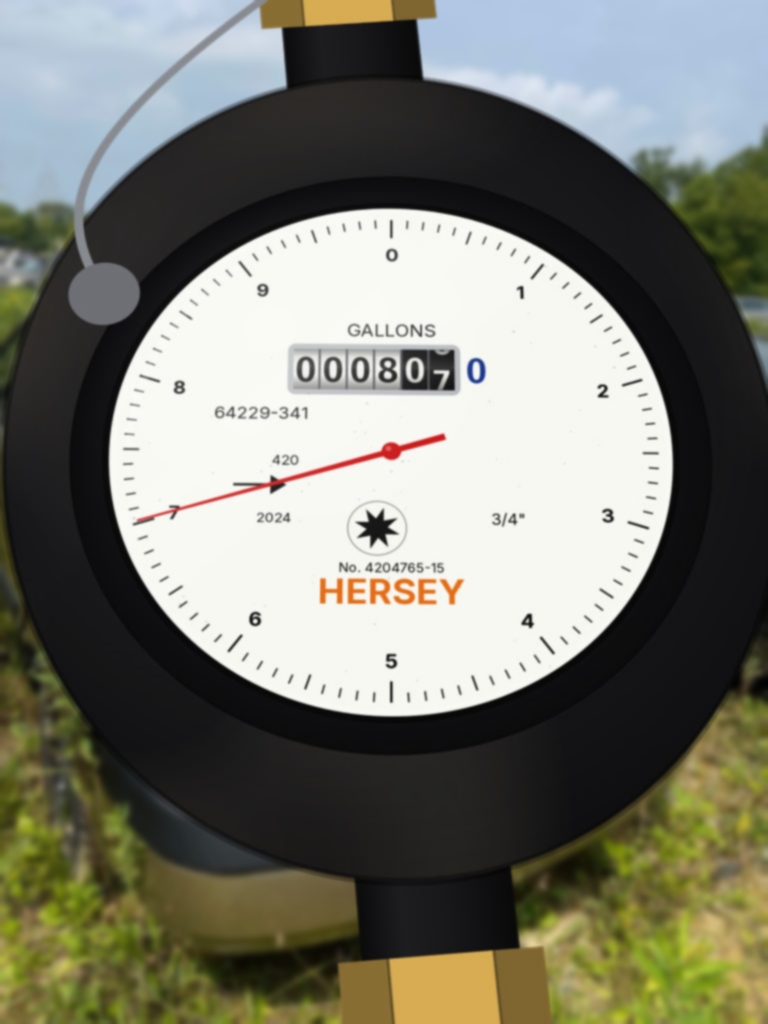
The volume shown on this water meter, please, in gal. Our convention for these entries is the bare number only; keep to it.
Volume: 8067.0
